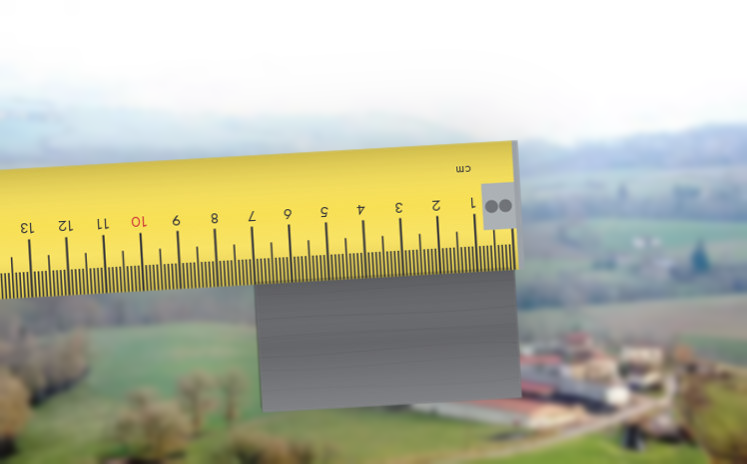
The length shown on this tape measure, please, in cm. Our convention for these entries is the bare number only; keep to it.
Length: 7
